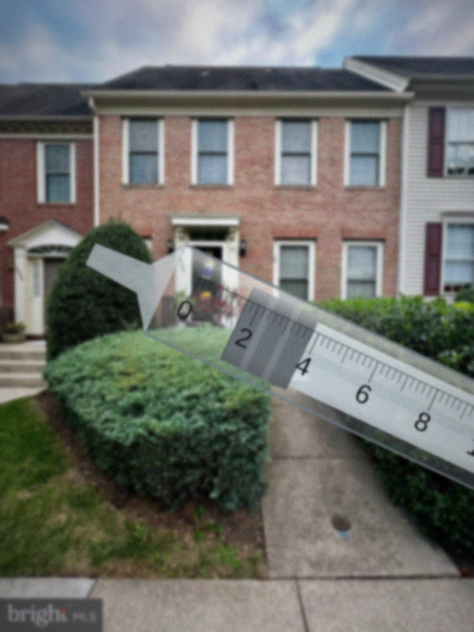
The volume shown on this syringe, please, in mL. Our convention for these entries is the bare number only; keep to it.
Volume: 1.6
